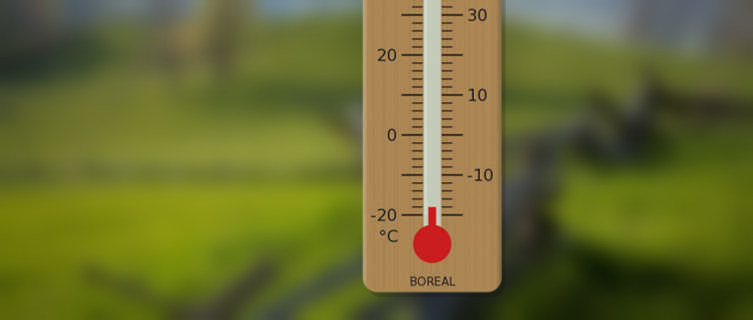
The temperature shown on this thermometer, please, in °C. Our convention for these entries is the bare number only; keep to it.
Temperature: -18
